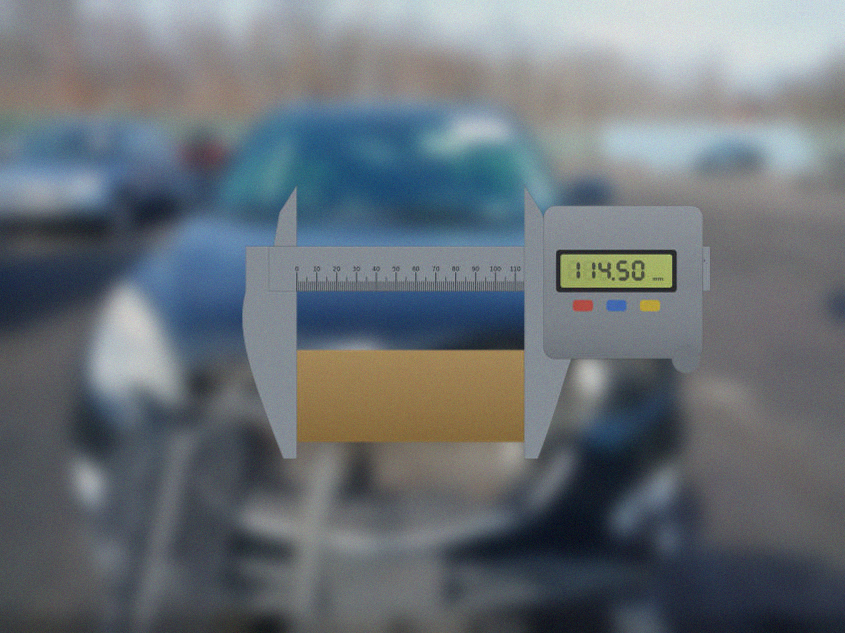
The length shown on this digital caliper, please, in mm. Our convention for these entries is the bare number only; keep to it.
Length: 114.50
